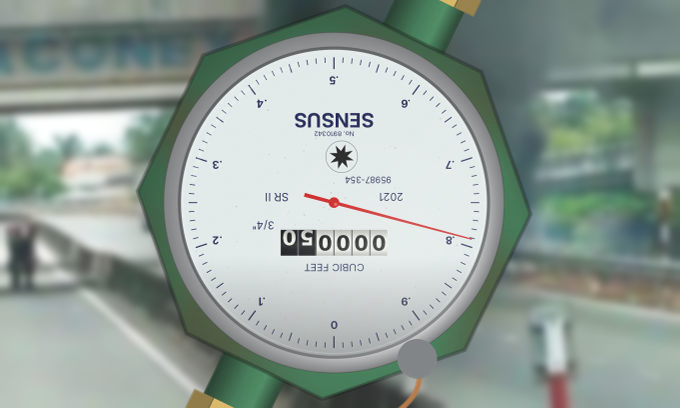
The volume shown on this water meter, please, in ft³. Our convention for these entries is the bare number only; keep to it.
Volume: 49.79
